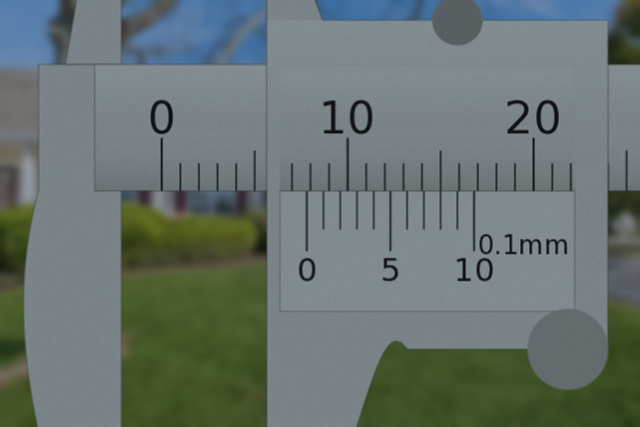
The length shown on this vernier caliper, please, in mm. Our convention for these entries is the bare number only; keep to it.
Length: 7.8
